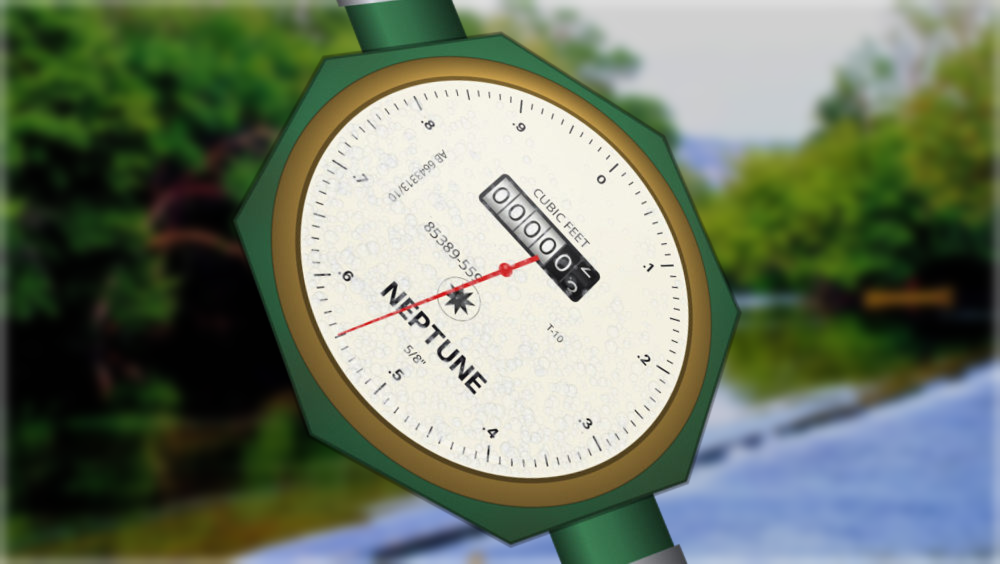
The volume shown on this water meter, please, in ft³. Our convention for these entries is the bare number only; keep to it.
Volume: 2.55
